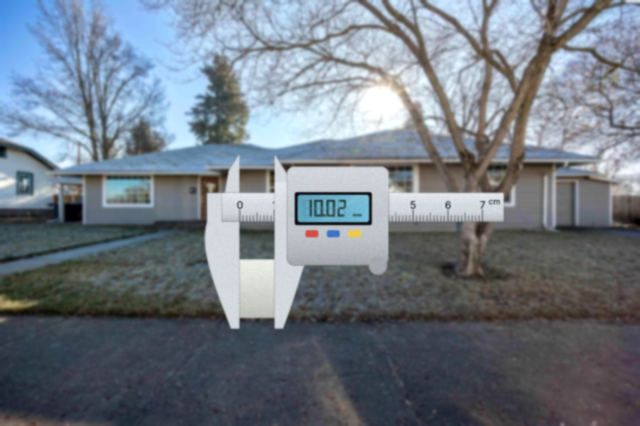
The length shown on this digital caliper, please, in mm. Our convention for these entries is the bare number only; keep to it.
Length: 10.02
